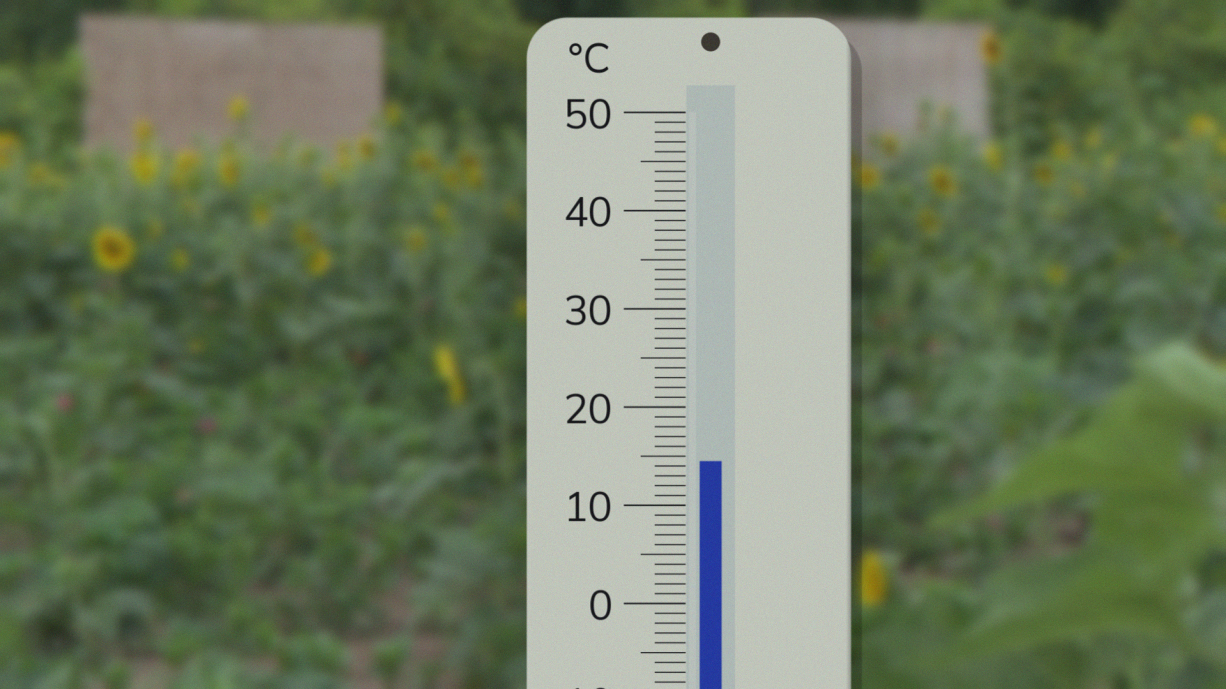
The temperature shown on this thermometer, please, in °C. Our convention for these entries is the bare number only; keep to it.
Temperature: 14.5
